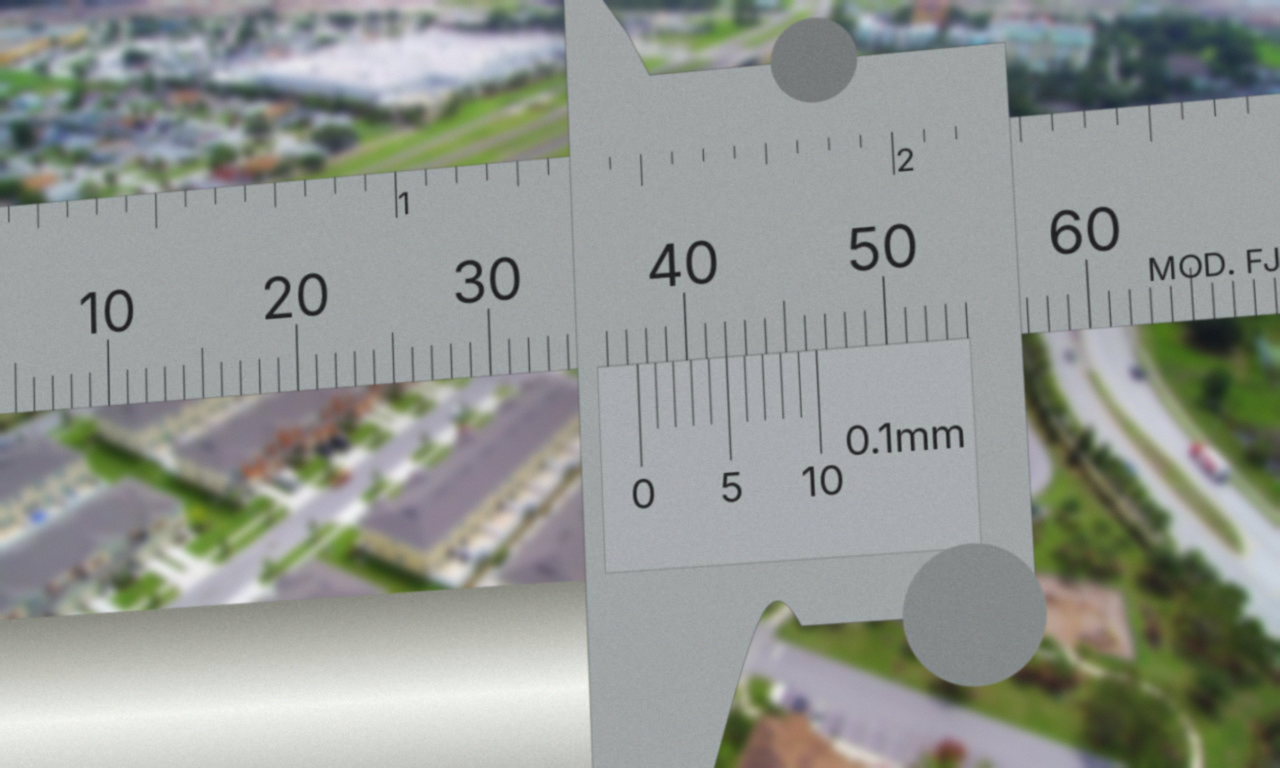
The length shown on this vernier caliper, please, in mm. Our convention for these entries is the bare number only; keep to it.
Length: 37.5
